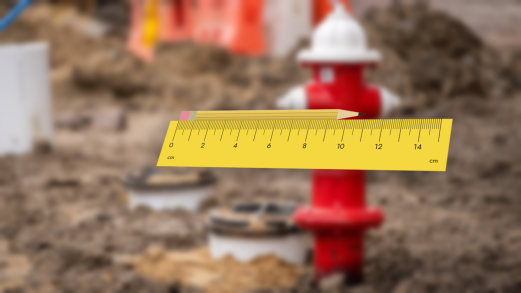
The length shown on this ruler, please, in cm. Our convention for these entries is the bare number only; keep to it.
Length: 11
